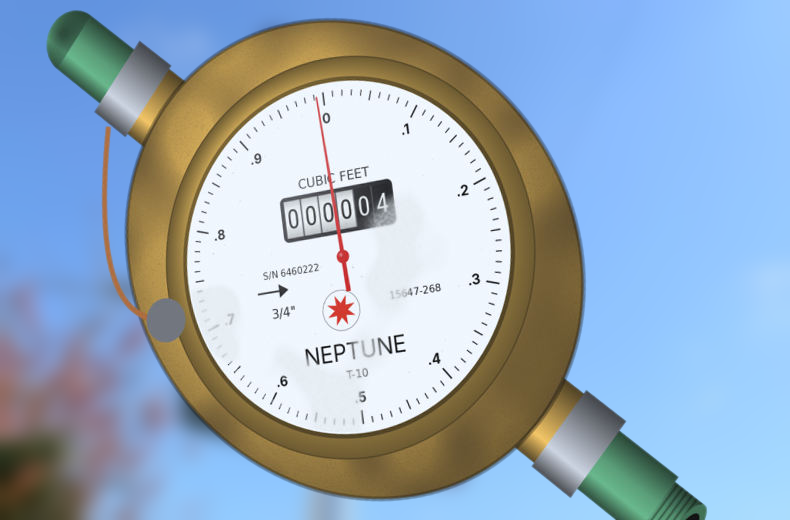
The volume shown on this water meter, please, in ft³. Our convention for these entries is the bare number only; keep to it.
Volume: 3.99
